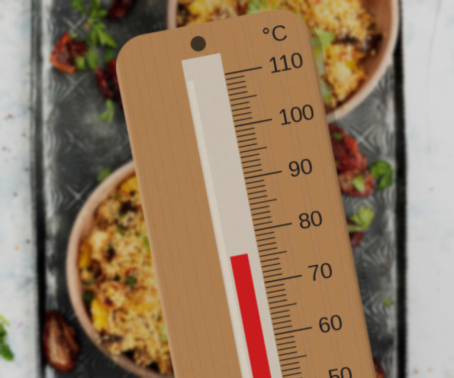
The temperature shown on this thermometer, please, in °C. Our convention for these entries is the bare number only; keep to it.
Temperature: 76
